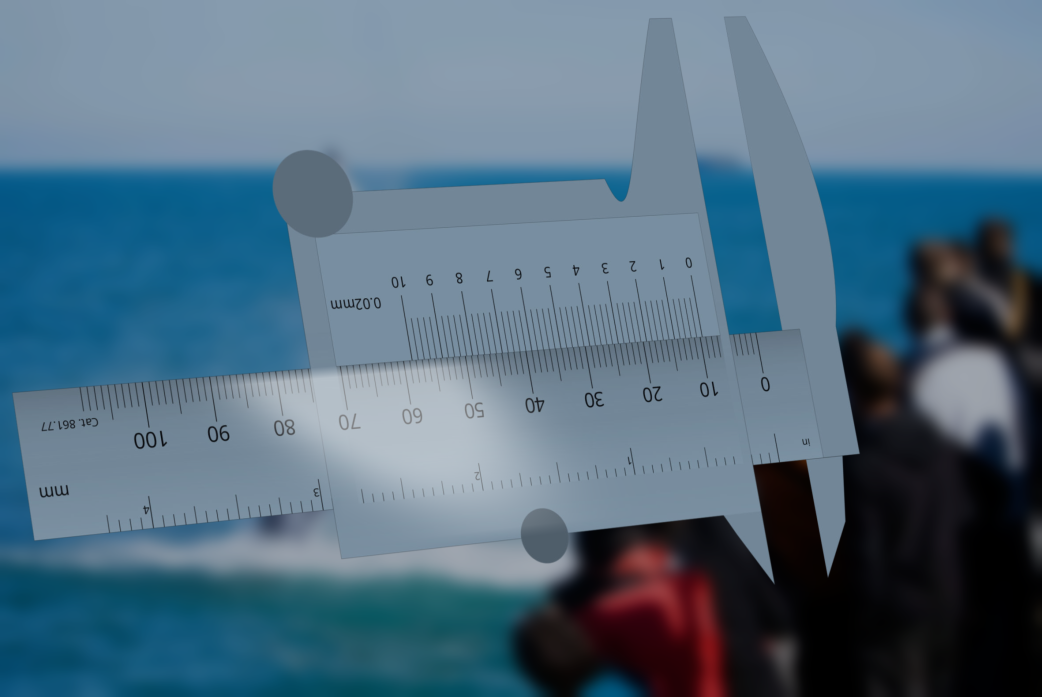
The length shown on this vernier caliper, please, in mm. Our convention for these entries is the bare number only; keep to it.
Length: 9.6
